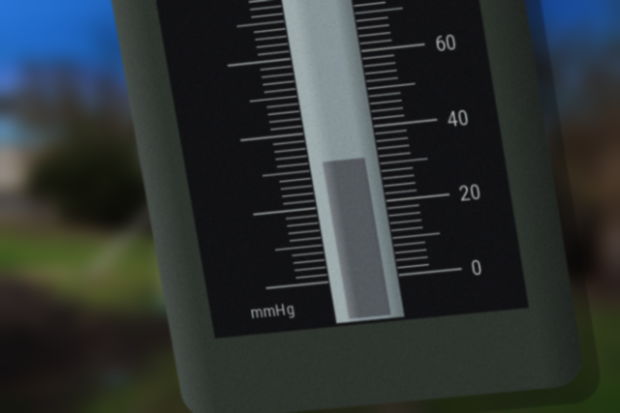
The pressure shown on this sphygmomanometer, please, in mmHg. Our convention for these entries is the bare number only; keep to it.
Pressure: 32
